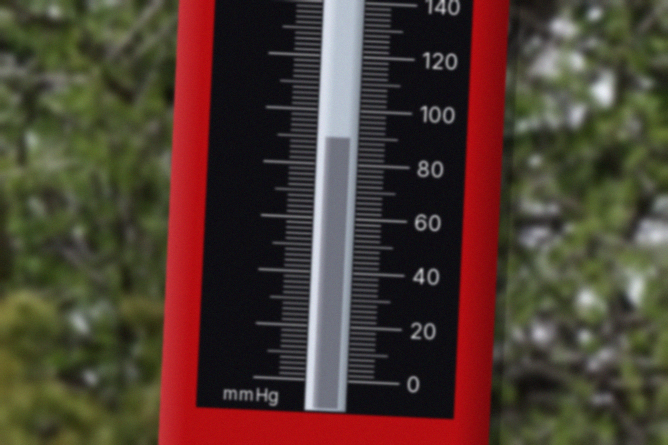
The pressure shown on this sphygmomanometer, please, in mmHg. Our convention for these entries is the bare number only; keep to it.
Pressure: 90
